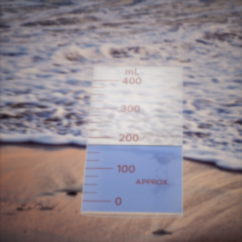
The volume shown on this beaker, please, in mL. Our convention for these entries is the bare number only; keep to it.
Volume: 175
